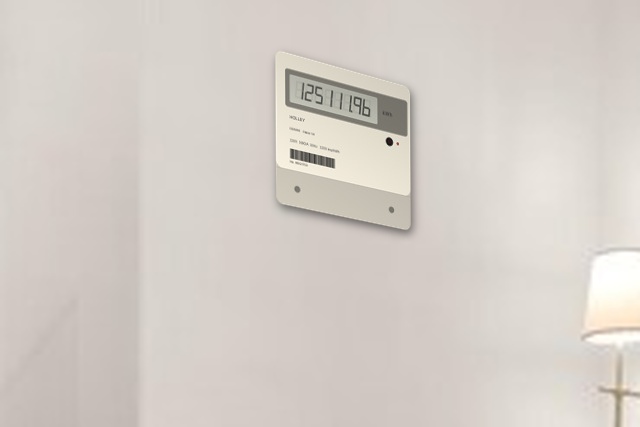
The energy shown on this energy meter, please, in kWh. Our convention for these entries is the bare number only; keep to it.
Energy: 125111.96
